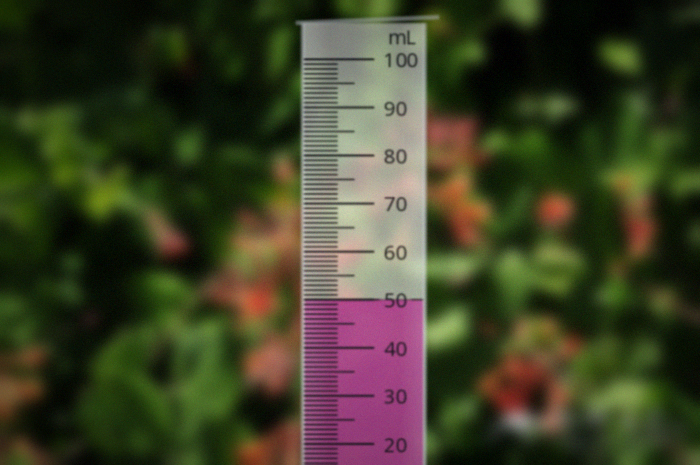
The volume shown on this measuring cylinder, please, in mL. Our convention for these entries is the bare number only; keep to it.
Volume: 50
